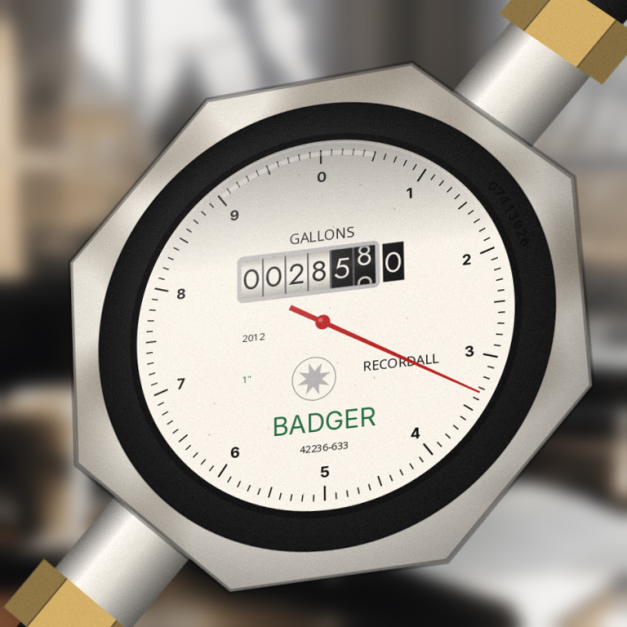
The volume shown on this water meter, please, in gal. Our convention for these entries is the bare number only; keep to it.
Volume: 28583.3
